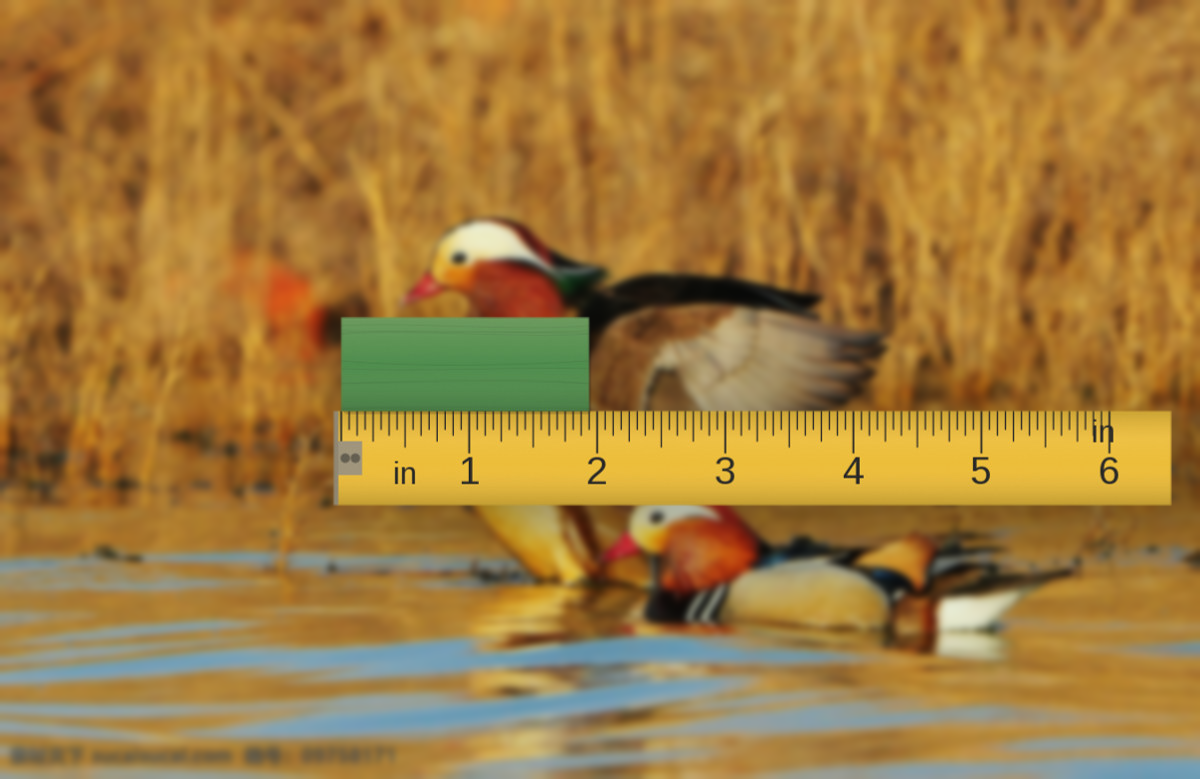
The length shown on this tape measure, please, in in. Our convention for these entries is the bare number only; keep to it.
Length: 1.9375
